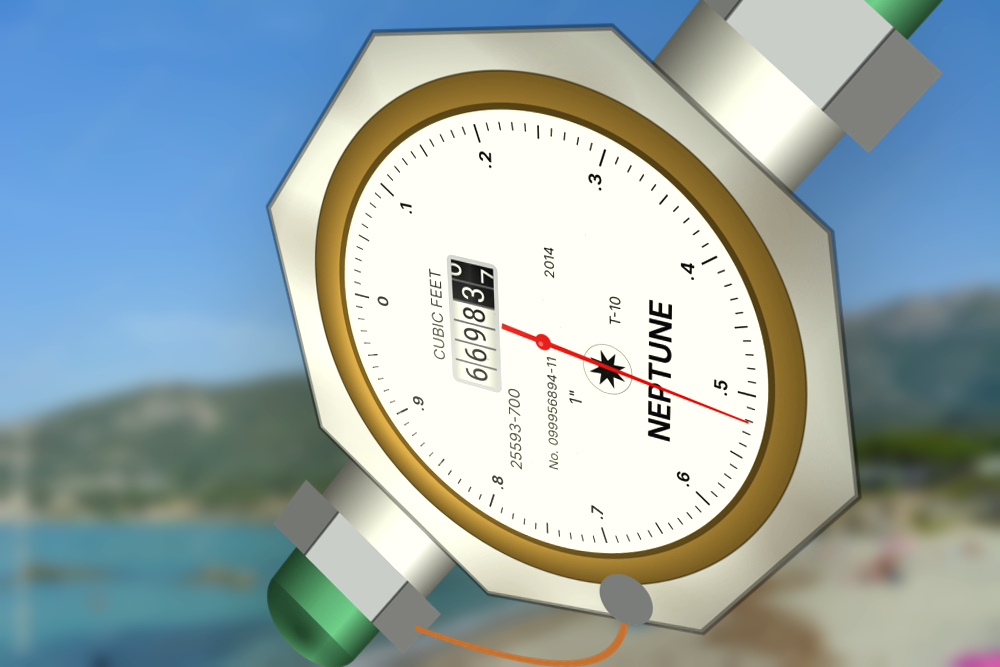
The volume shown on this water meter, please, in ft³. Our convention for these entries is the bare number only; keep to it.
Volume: 669836.52
